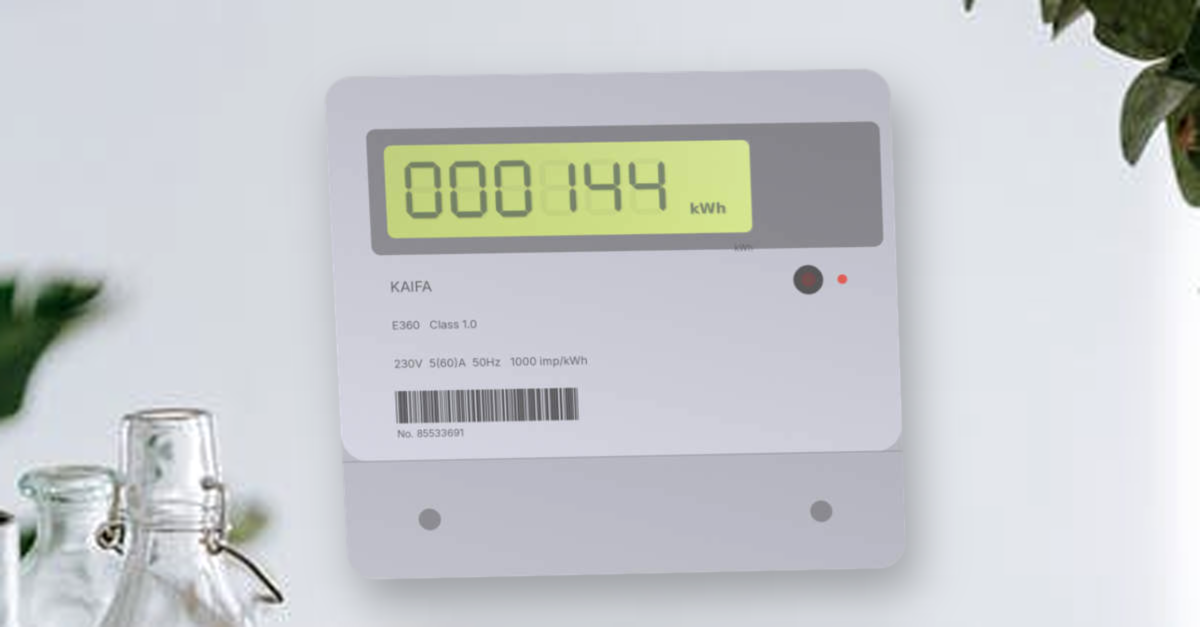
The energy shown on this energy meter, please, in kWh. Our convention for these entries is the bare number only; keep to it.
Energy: 144
